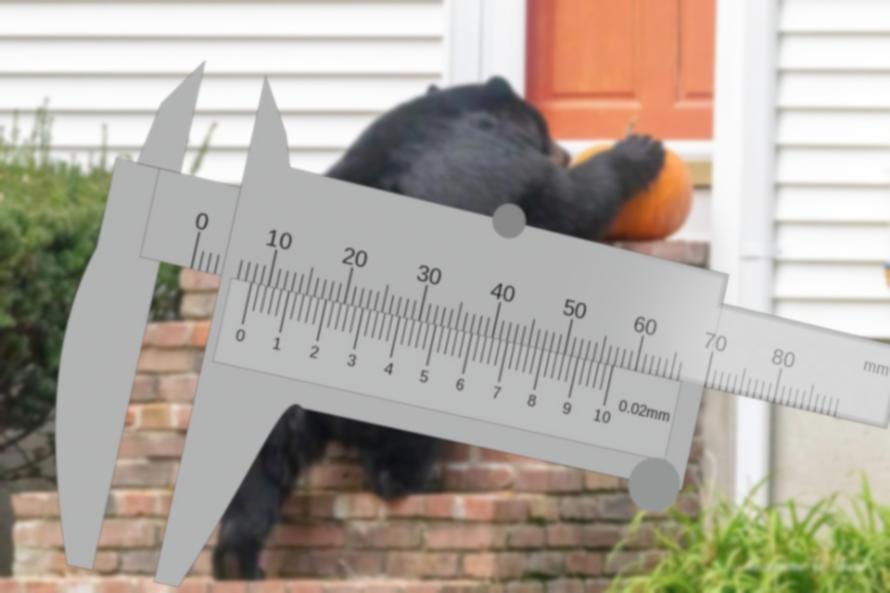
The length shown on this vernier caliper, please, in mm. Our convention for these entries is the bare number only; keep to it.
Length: 7.8
